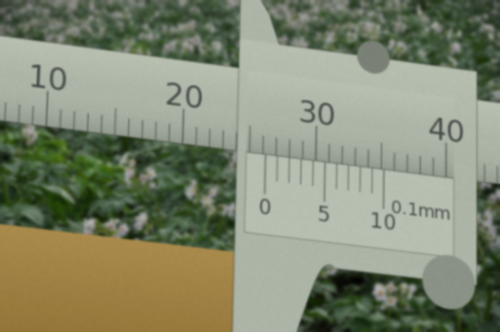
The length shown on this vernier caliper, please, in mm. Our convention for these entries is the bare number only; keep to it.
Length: 26.2
